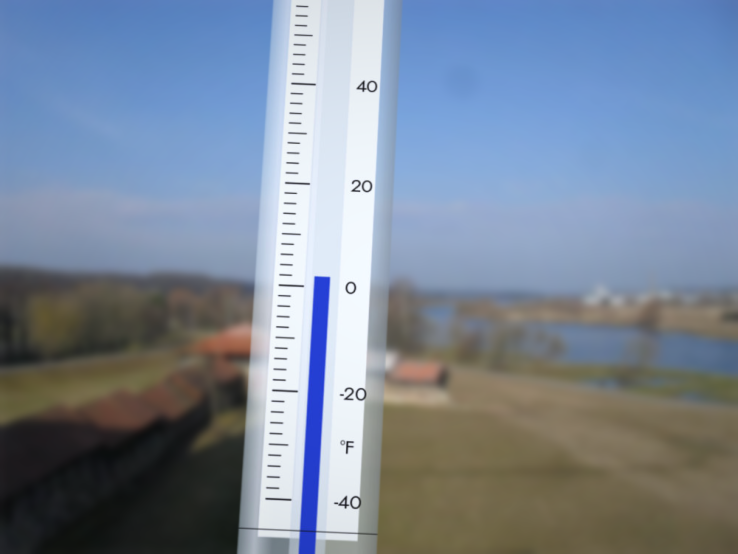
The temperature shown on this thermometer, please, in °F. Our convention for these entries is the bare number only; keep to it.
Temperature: 2
